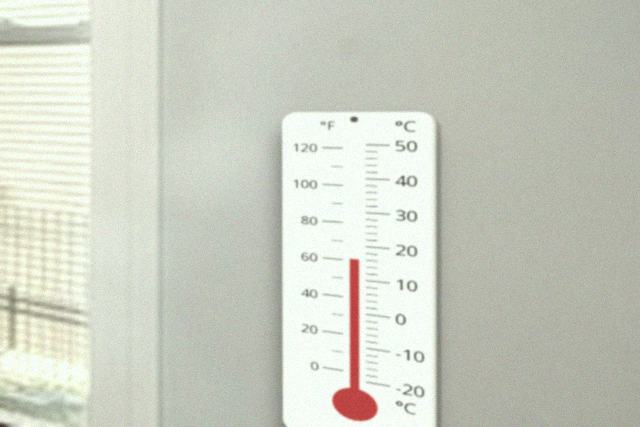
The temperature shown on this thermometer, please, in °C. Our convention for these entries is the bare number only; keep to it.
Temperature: 16
